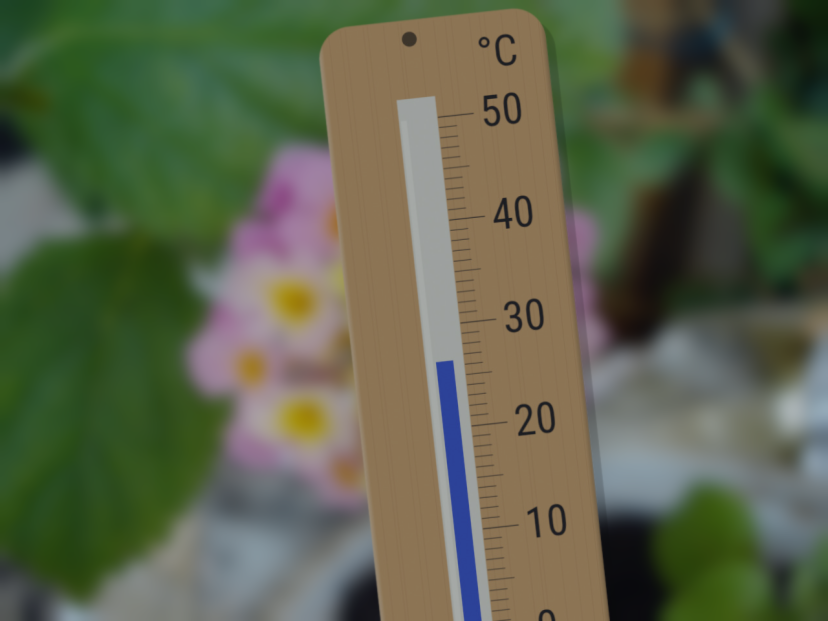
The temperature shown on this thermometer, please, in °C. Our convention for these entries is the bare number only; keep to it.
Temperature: 26.5
